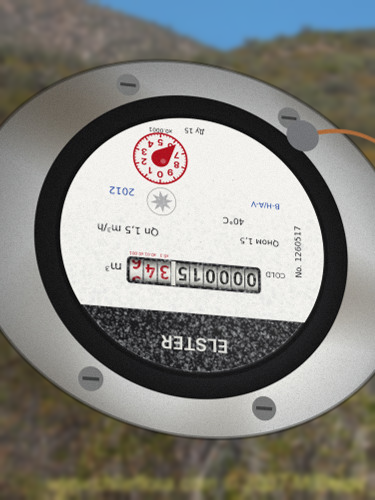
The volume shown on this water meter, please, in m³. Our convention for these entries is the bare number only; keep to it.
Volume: 15.3456
